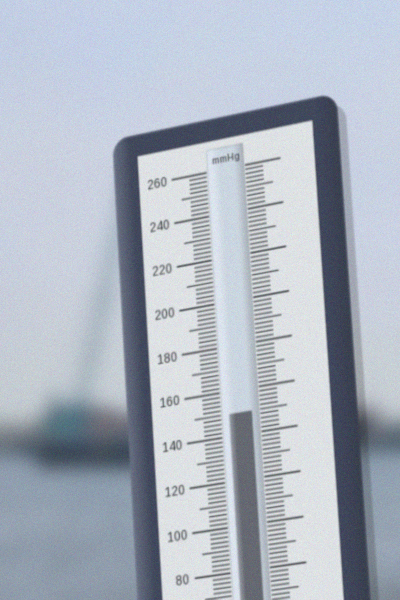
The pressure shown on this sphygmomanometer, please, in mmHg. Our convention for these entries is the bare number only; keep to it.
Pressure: 150
